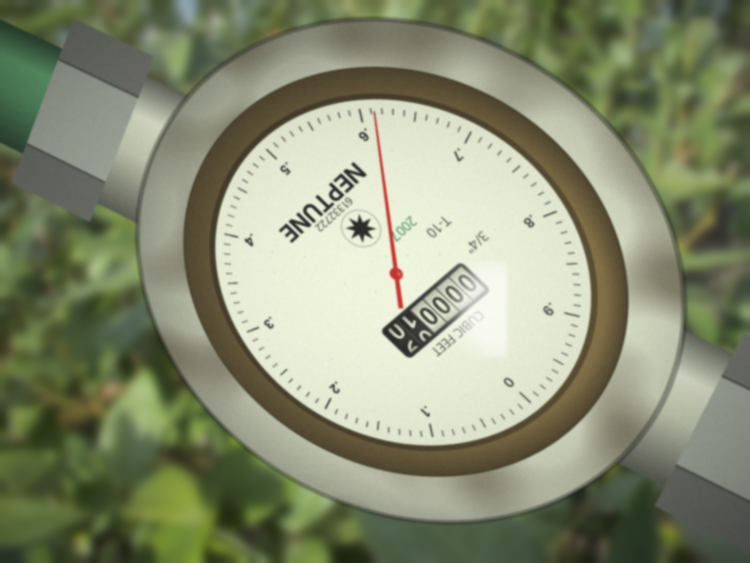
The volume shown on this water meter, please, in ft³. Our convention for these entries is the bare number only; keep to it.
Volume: 9.61
